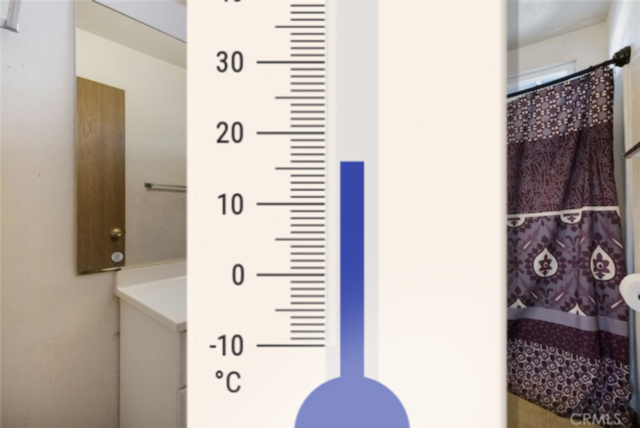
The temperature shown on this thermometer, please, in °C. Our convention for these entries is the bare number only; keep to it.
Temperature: 16
